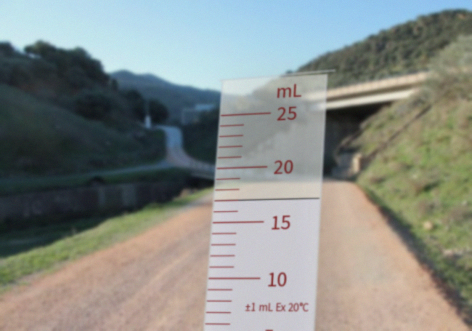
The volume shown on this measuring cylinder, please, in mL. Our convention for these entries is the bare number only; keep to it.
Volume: 17
